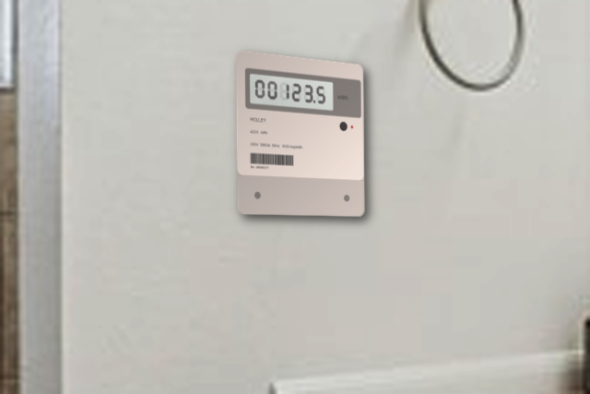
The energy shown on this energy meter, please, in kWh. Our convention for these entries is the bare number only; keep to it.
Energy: 123.5
